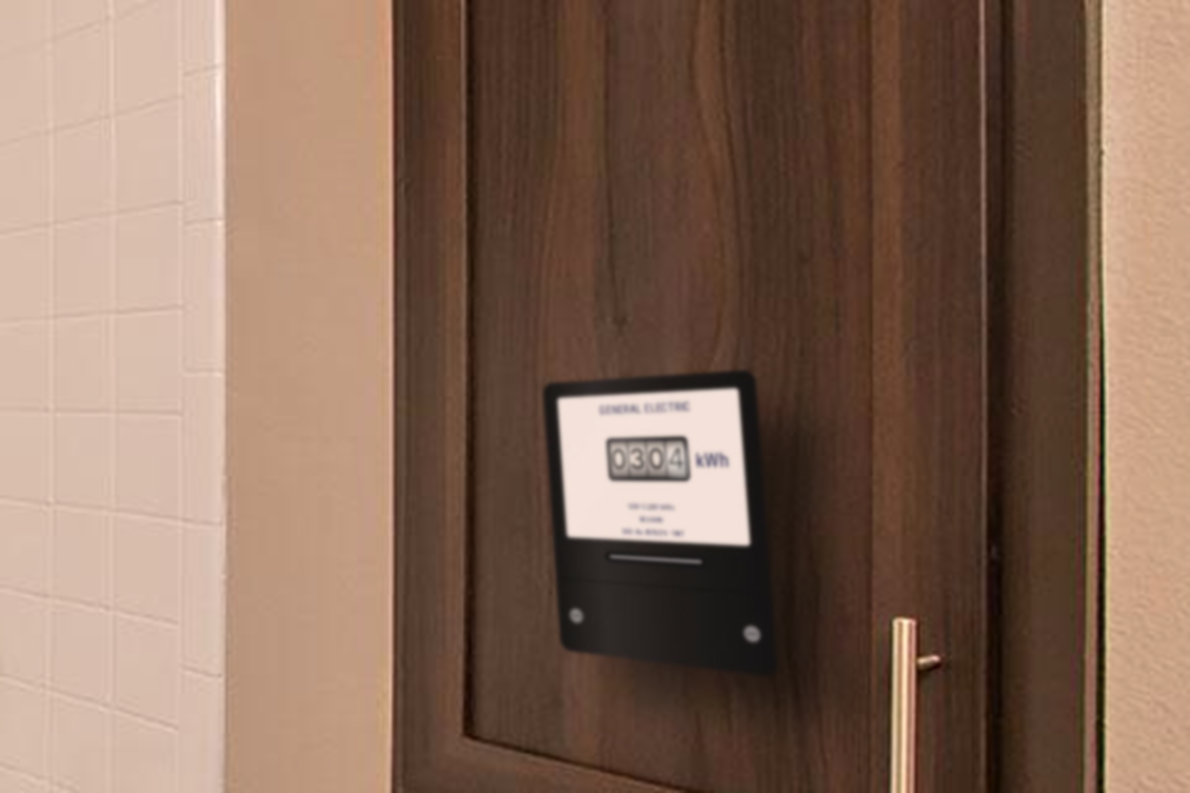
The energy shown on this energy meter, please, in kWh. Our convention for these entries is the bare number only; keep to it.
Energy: 304
